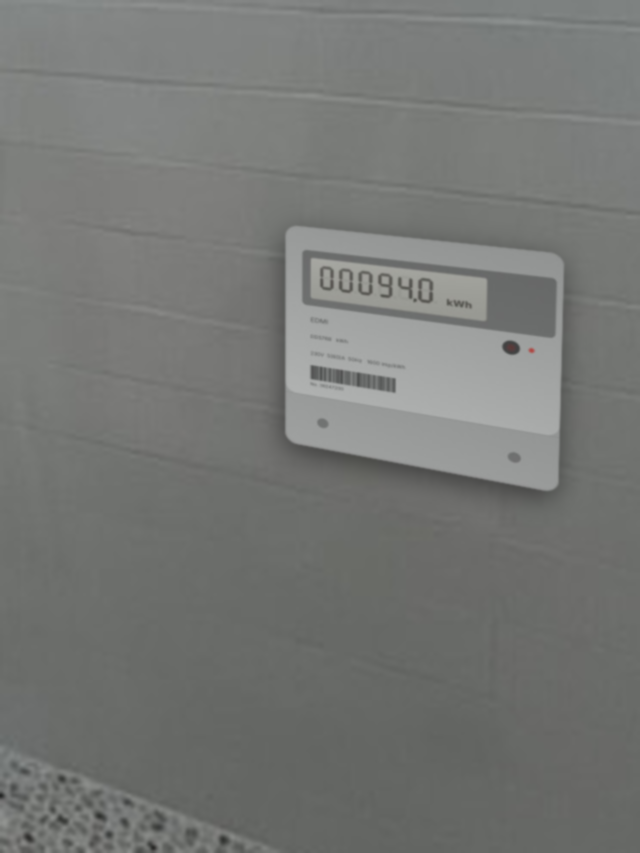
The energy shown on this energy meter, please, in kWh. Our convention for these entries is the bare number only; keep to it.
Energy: 94.0
